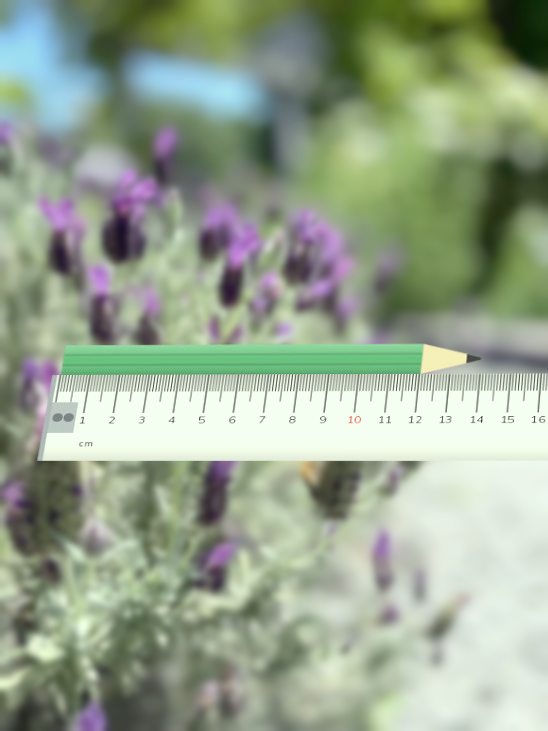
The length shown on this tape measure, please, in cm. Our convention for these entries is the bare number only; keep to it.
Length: 14
